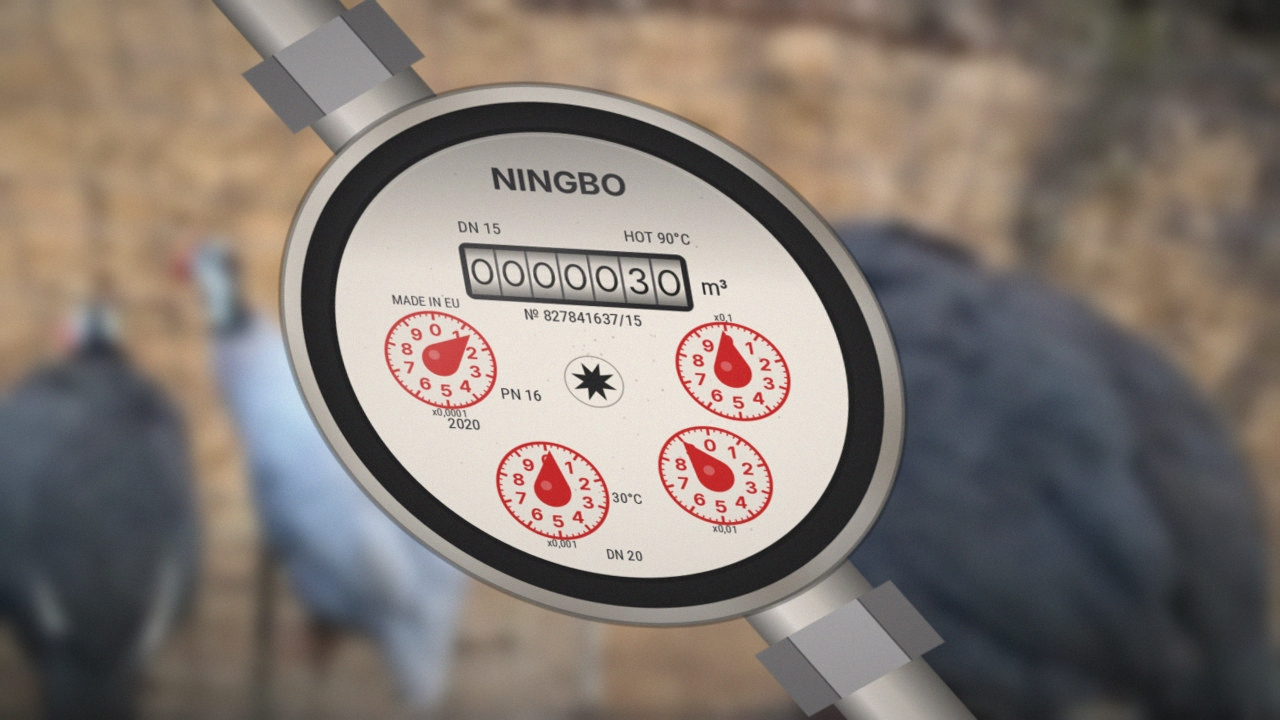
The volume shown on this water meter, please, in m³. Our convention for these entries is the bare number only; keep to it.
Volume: 29.9901
